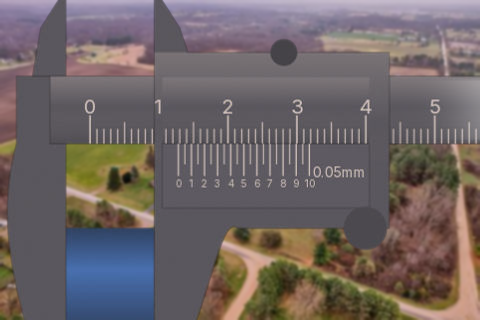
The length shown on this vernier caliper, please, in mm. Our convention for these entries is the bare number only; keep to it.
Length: 12.8
